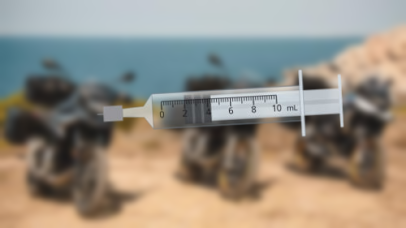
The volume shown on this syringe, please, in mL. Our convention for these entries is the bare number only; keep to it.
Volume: 2
